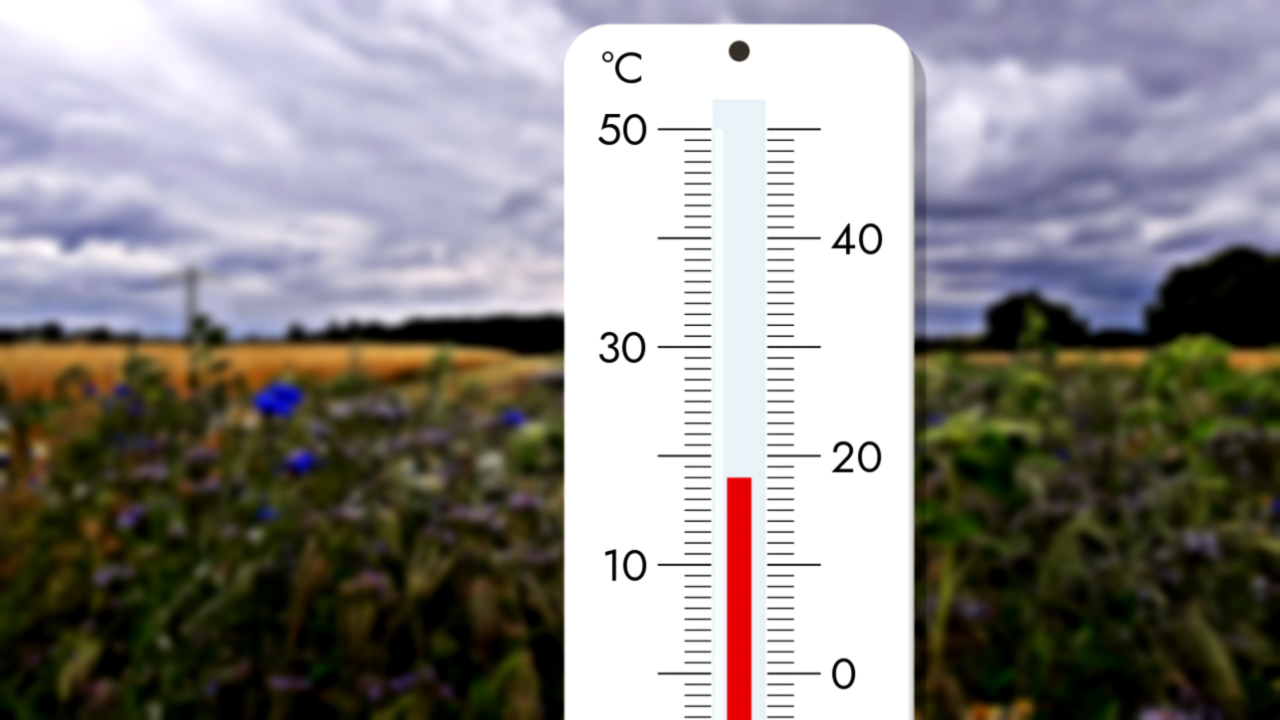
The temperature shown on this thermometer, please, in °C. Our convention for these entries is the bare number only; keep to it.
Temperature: 18
